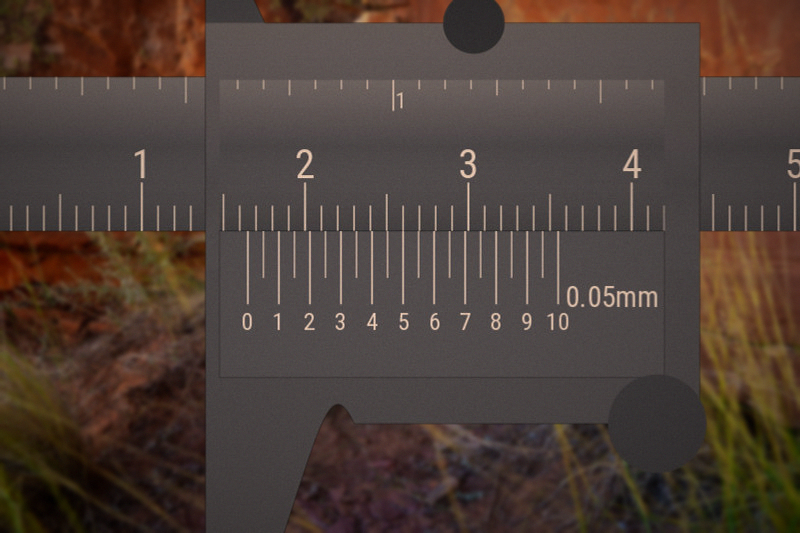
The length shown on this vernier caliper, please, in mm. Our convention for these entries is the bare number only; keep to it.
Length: 16.5
